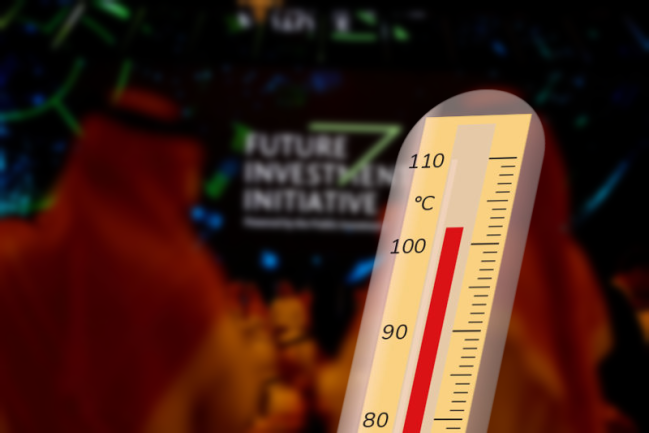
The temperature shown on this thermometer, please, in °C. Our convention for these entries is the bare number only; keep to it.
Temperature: 102
